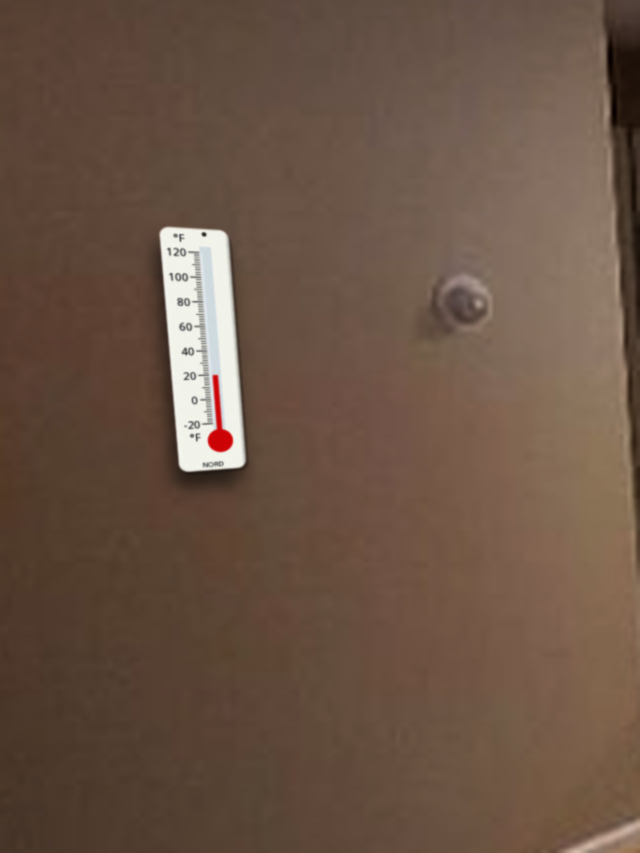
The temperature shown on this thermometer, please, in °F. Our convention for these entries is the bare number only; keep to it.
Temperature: 20
